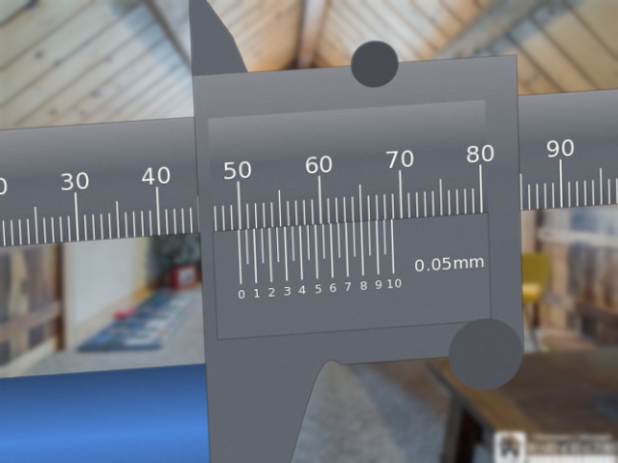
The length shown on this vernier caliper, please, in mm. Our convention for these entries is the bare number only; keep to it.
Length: 49.8
